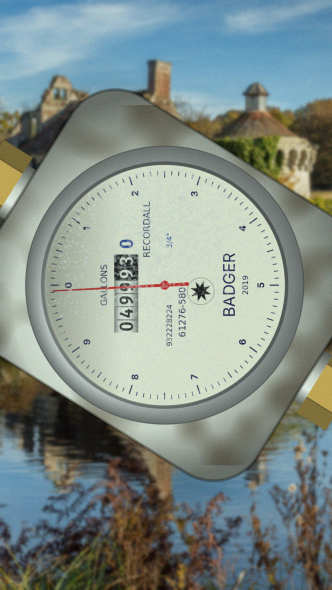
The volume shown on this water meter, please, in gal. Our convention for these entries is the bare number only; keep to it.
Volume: 499929.9
